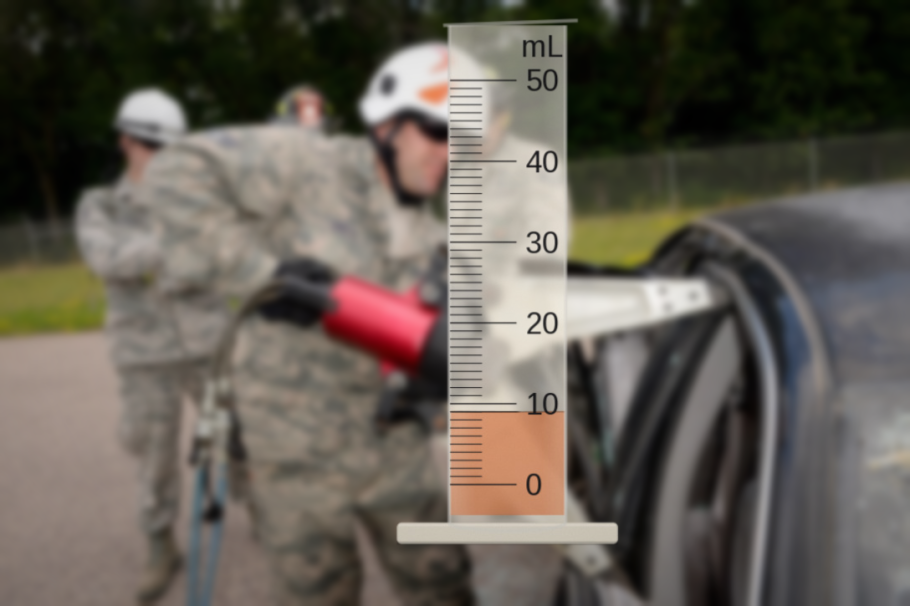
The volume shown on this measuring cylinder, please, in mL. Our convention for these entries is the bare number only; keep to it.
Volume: 9
